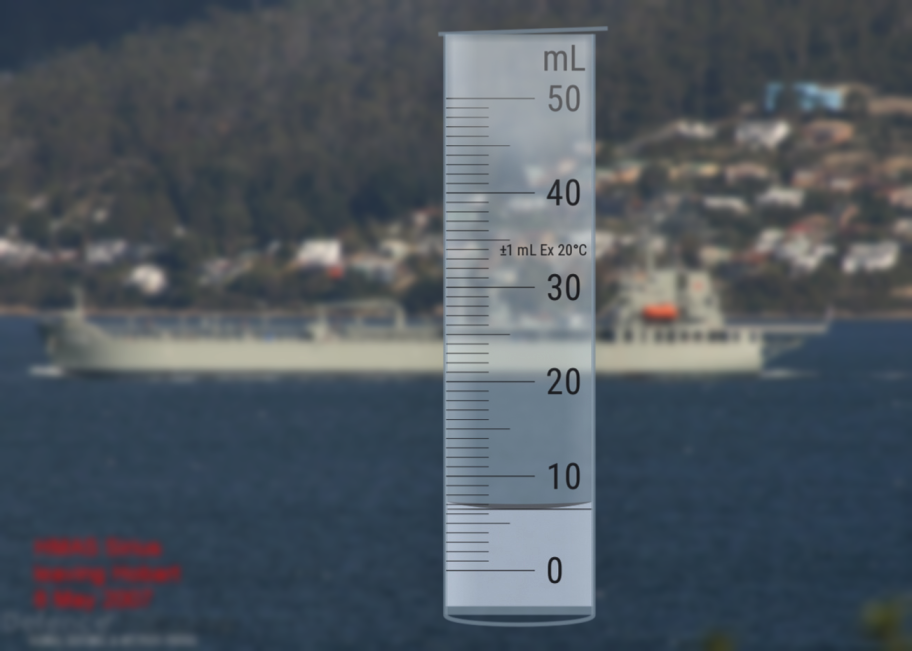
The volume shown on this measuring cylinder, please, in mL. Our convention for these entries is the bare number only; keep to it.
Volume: 6.5
